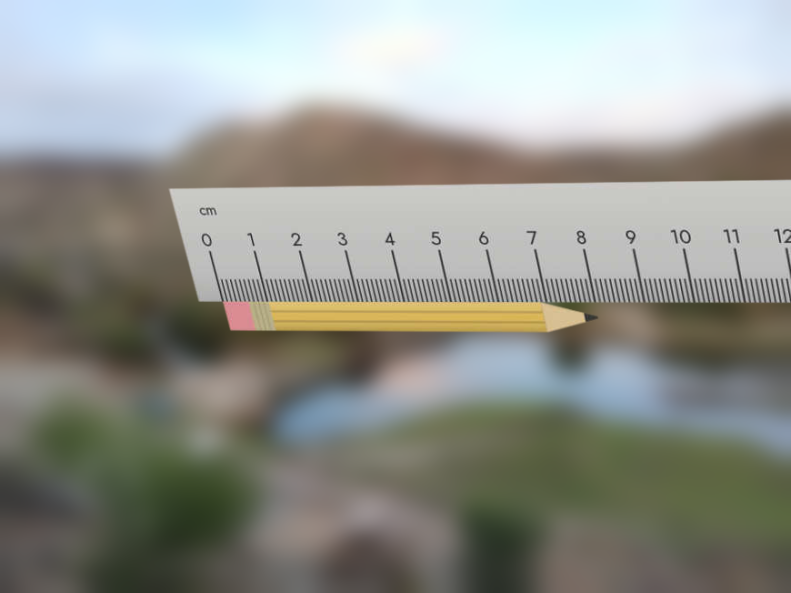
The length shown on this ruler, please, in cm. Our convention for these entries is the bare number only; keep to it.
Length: 8
